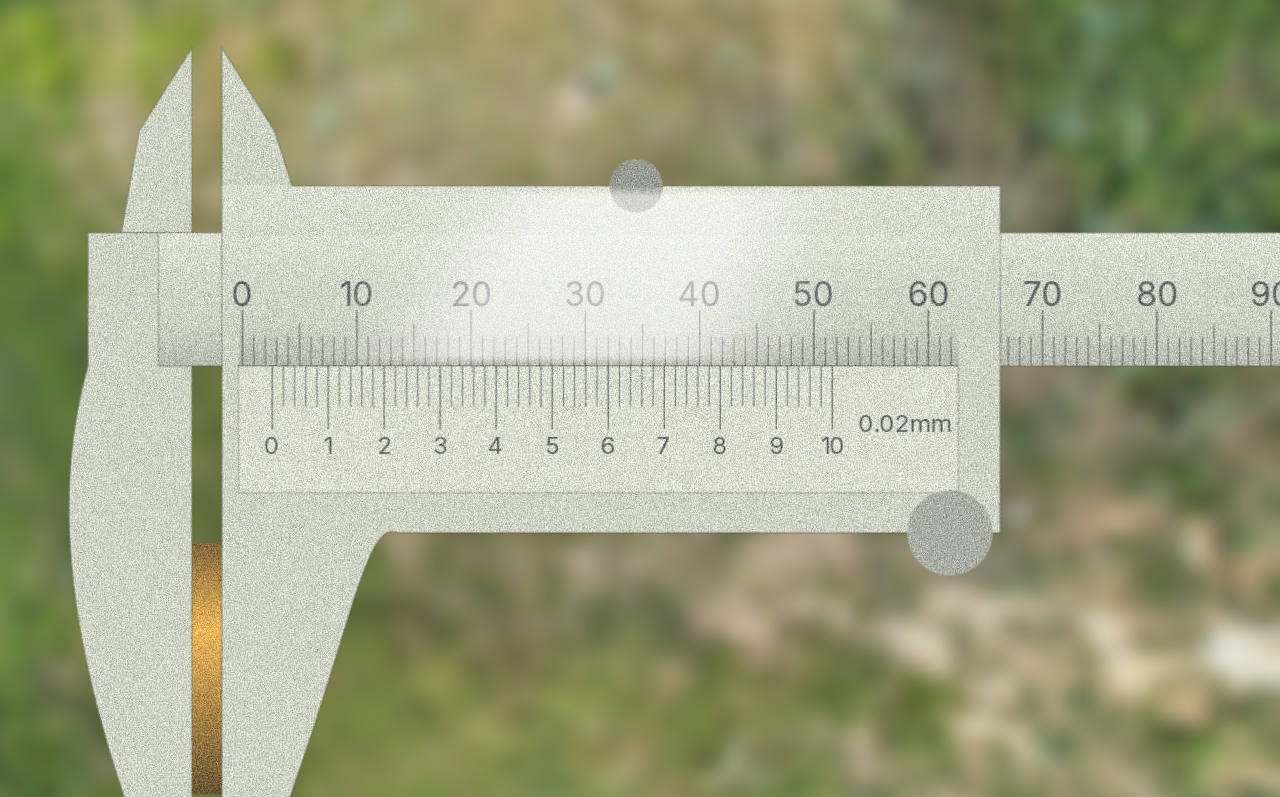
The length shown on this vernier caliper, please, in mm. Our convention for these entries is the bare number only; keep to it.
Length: 2.6
